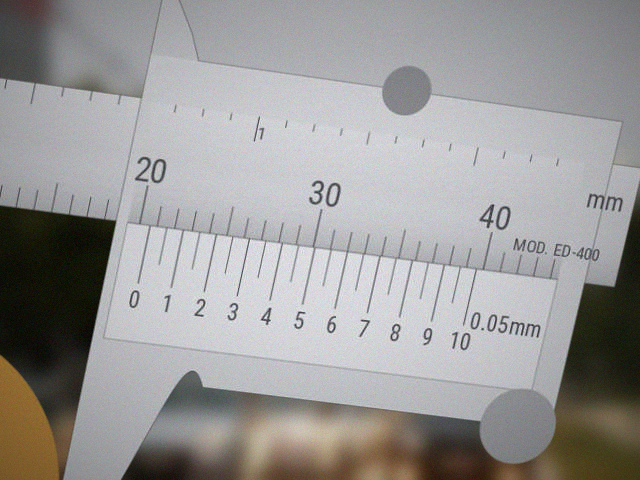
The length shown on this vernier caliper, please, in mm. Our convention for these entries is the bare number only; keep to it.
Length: 20.6
